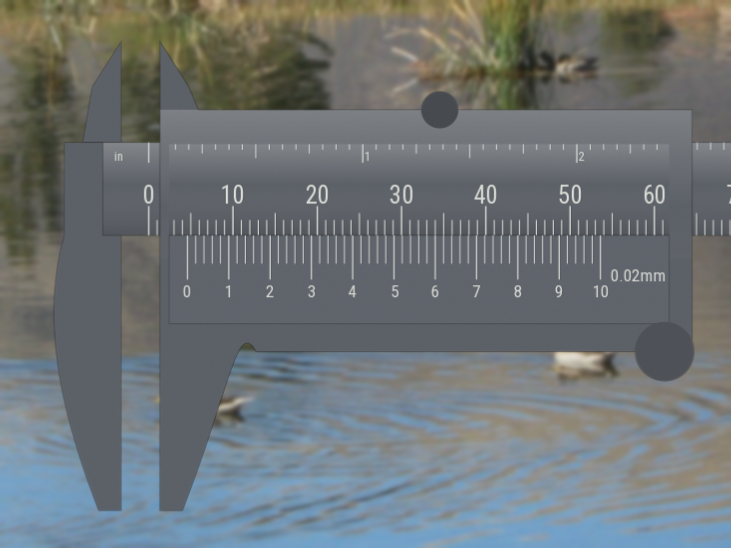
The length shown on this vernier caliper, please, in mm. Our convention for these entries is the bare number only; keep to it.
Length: 4.6
